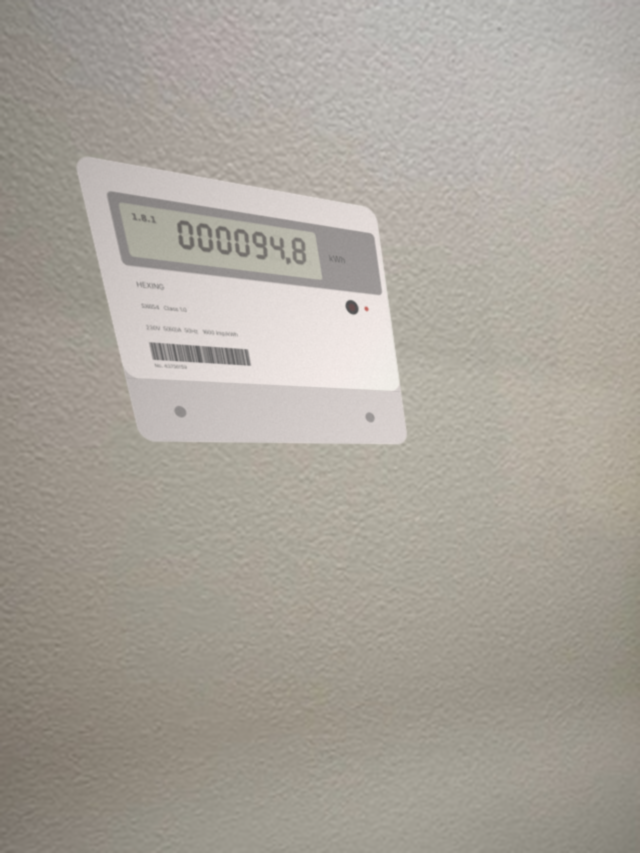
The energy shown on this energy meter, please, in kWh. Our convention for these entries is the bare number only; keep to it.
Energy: 94.8
